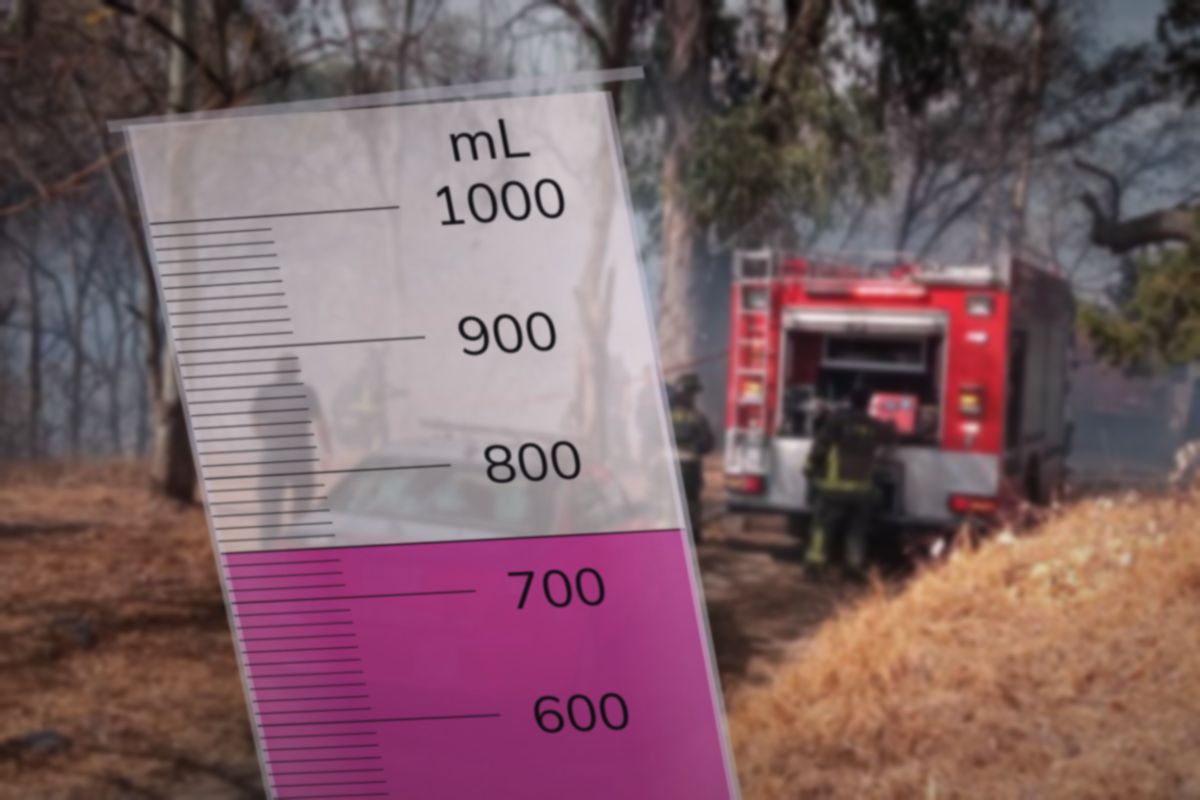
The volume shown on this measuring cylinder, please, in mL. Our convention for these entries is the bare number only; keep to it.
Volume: 740
